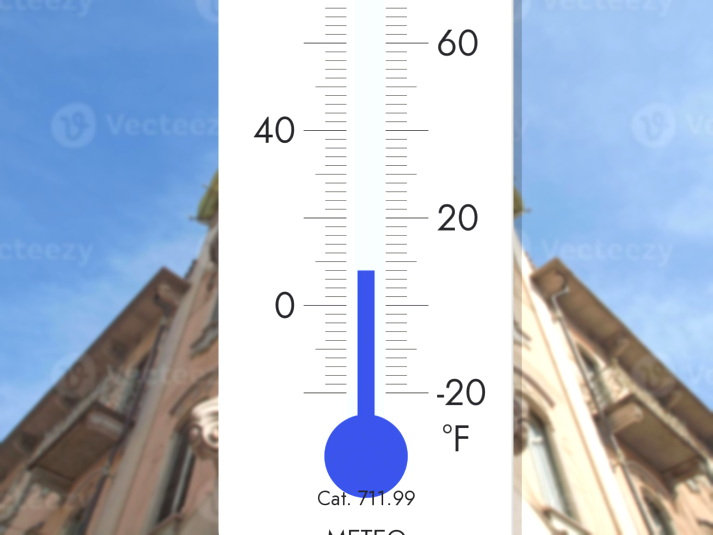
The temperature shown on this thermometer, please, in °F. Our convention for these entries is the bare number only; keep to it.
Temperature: 8
